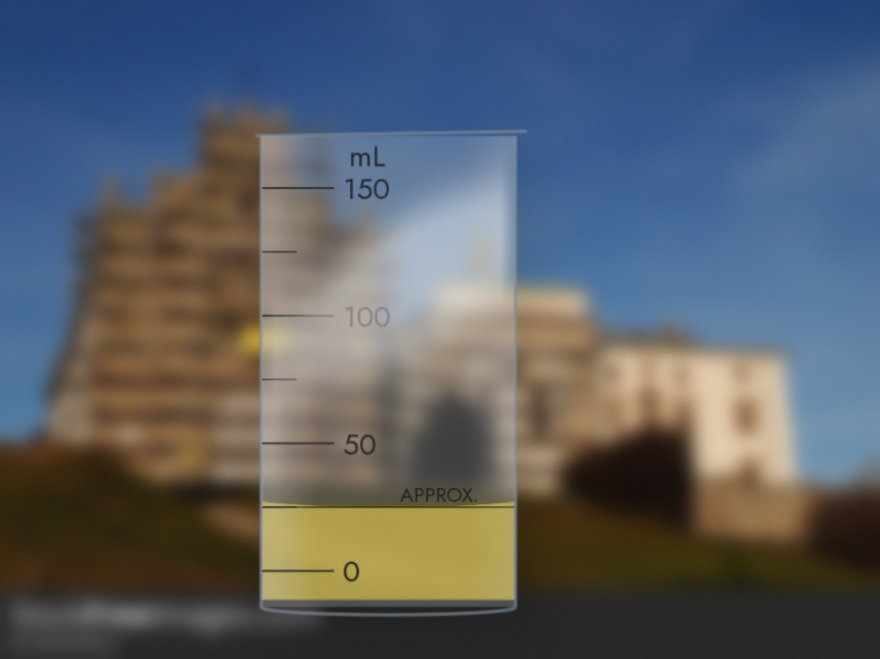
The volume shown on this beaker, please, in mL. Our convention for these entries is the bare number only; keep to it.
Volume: 25
